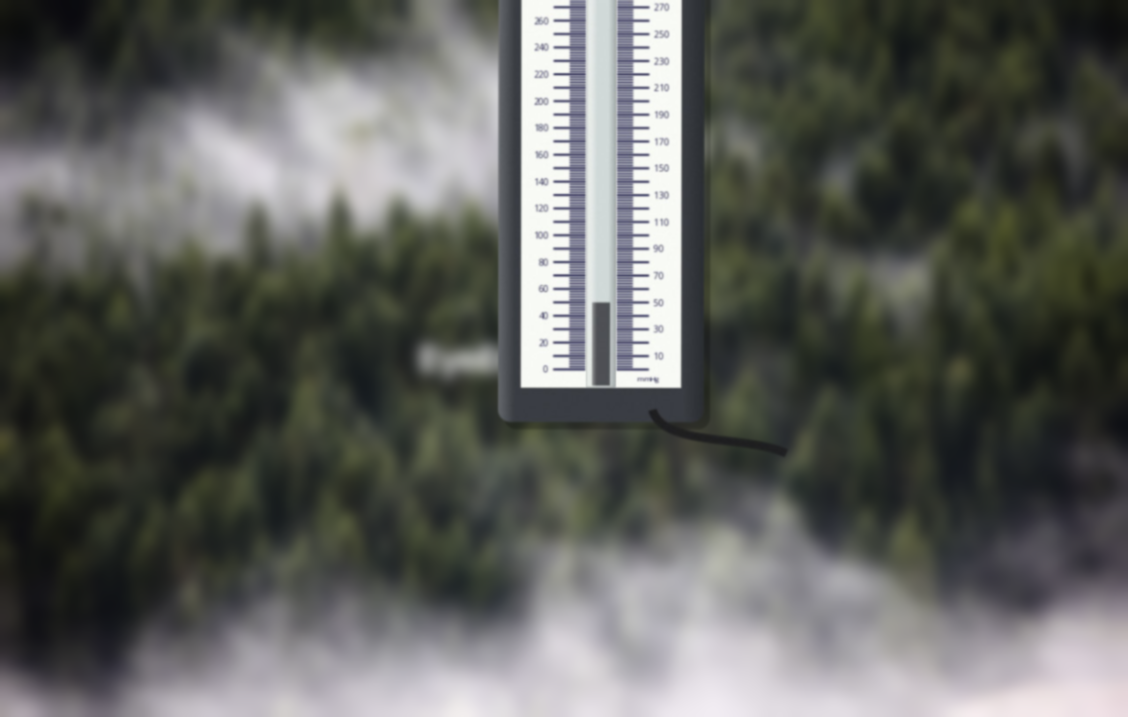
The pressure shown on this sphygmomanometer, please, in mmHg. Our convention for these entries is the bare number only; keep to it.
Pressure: 50
